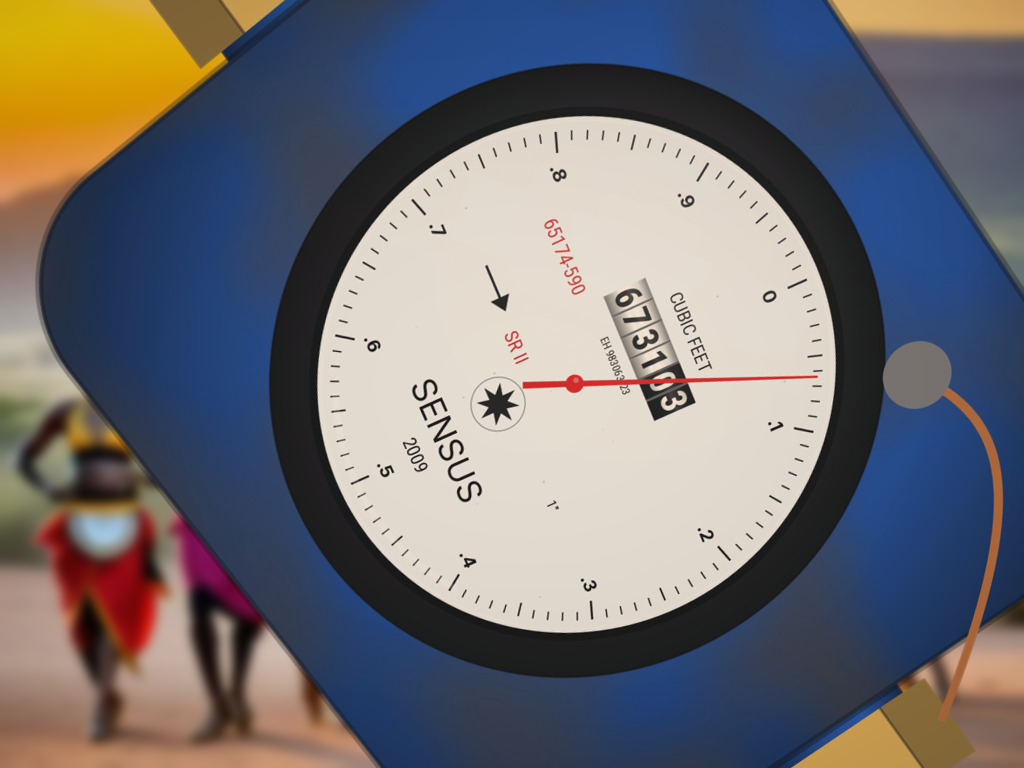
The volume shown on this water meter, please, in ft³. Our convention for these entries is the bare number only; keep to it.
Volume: 673103.06
